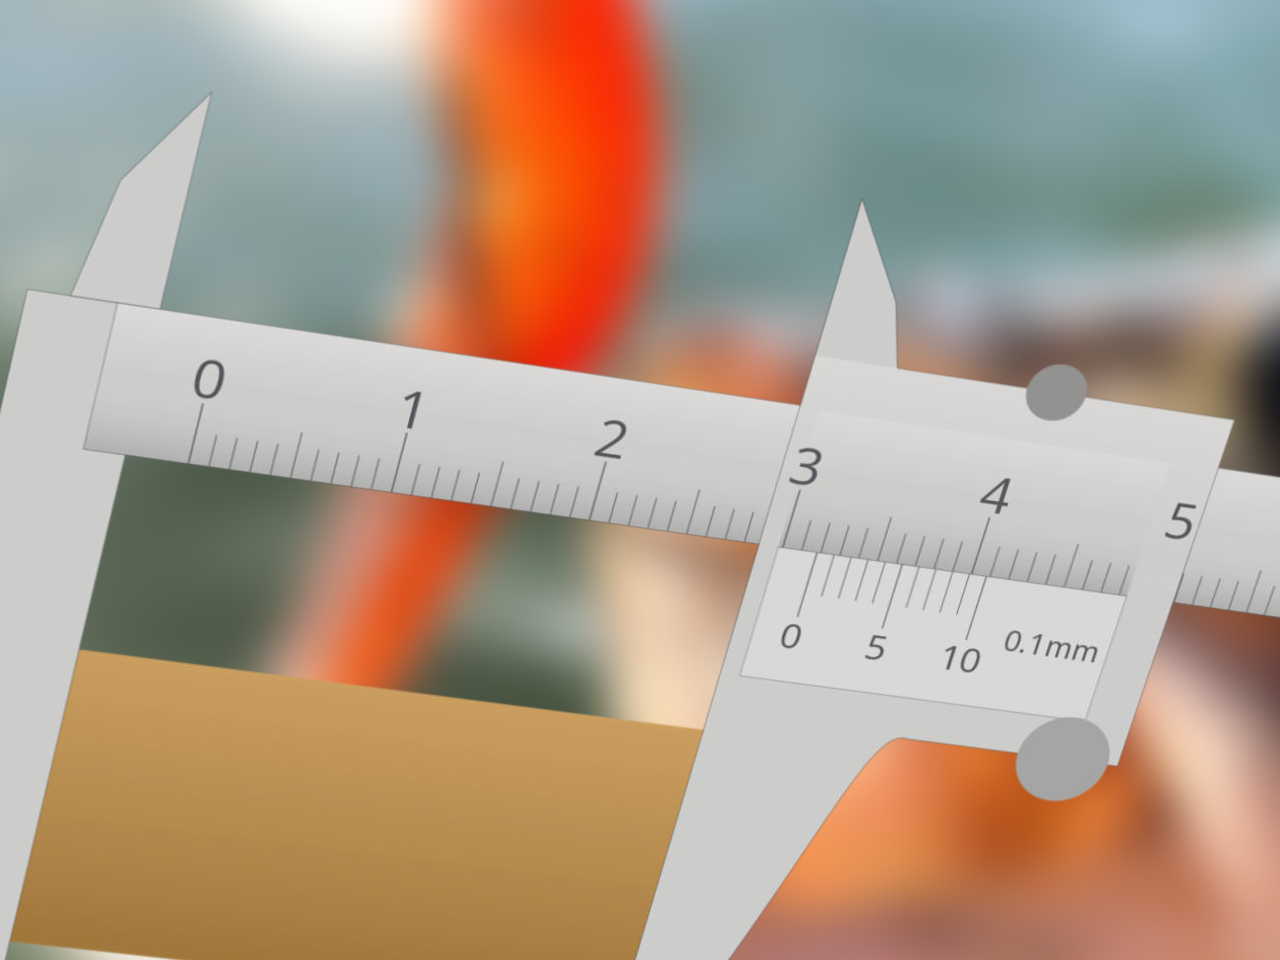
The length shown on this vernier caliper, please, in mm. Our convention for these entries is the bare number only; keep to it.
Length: 31.8
